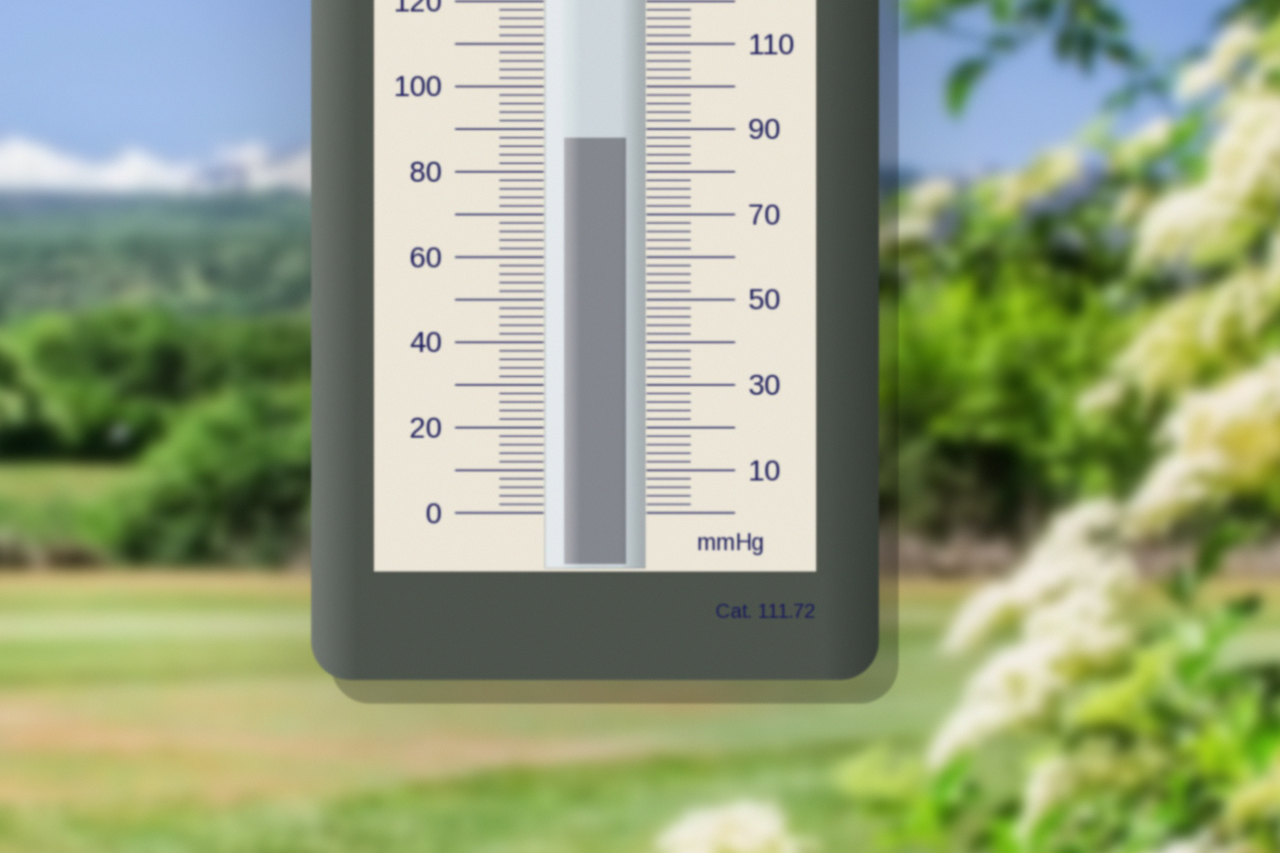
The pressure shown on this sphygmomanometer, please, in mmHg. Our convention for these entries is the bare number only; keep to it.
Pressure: 88
